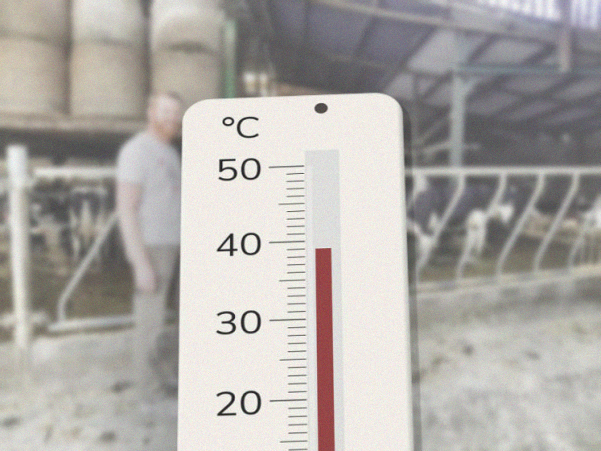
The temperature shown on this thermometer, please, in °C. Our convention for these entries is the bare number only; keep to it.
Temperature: 39
